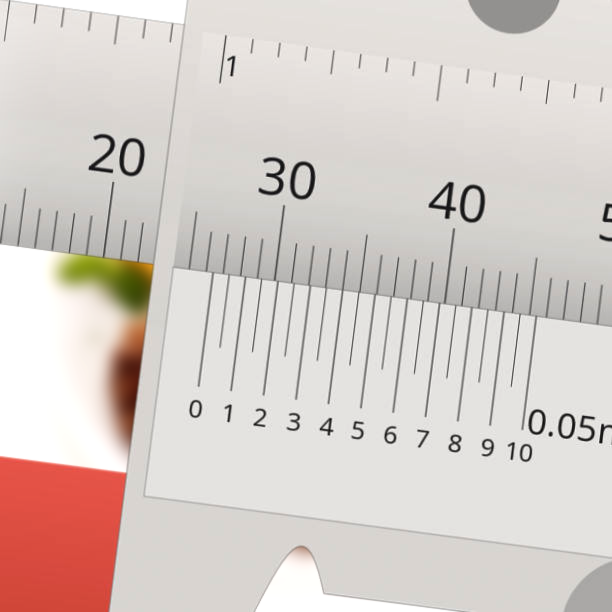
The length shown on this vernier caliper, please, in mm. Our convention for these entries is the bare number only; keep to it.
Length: 26.4
